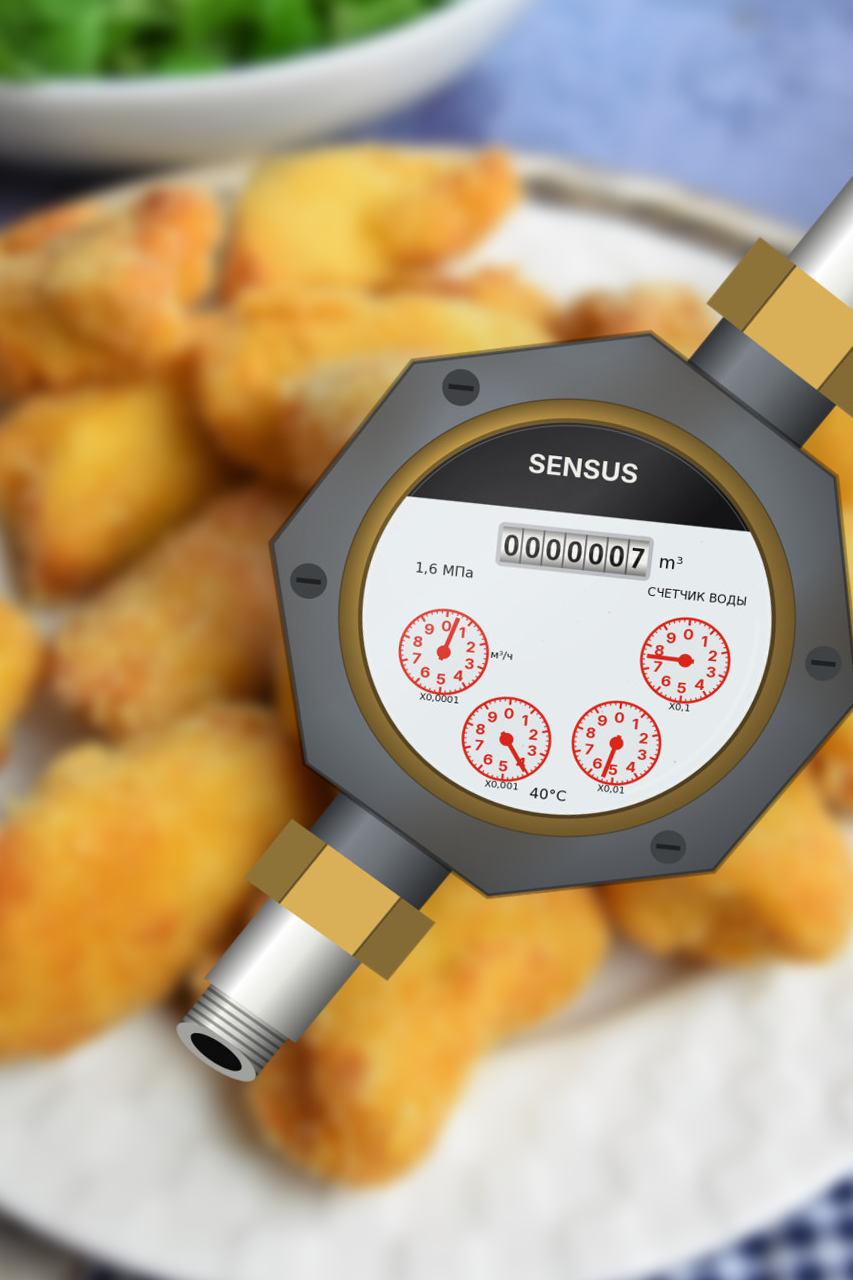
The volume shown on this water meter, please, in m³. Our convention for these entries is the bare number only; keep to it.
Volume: 7.7540
